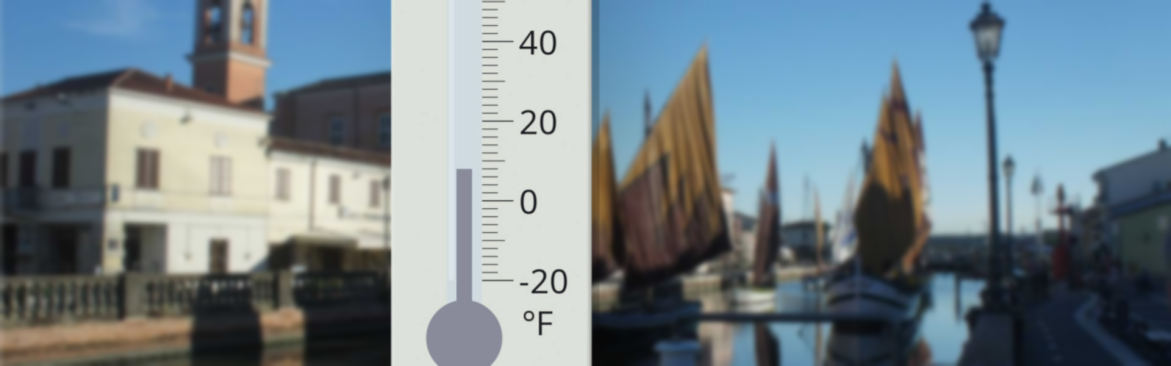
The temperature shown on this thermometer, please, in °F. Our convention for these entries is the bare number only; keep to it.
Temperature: 8
